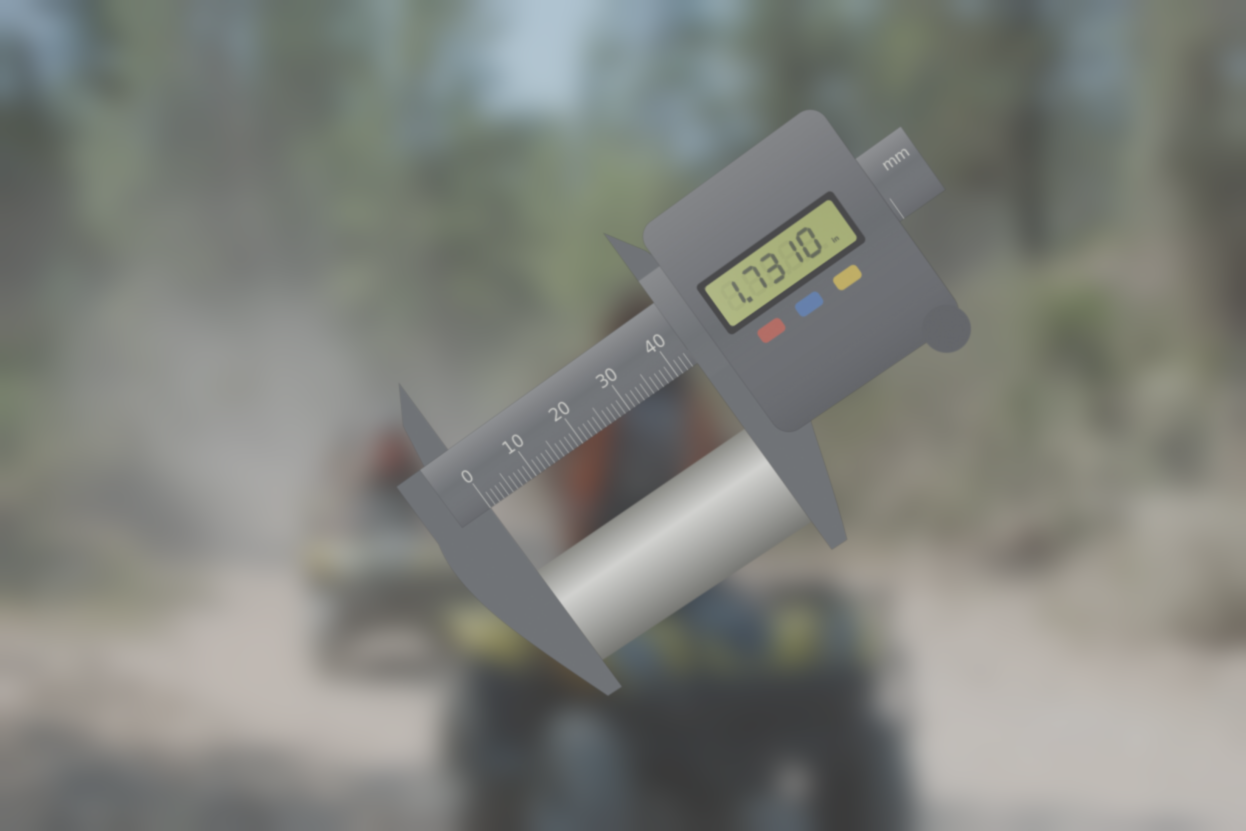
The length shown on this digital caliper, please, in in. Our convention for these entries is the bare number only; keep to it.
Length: 1.7310
